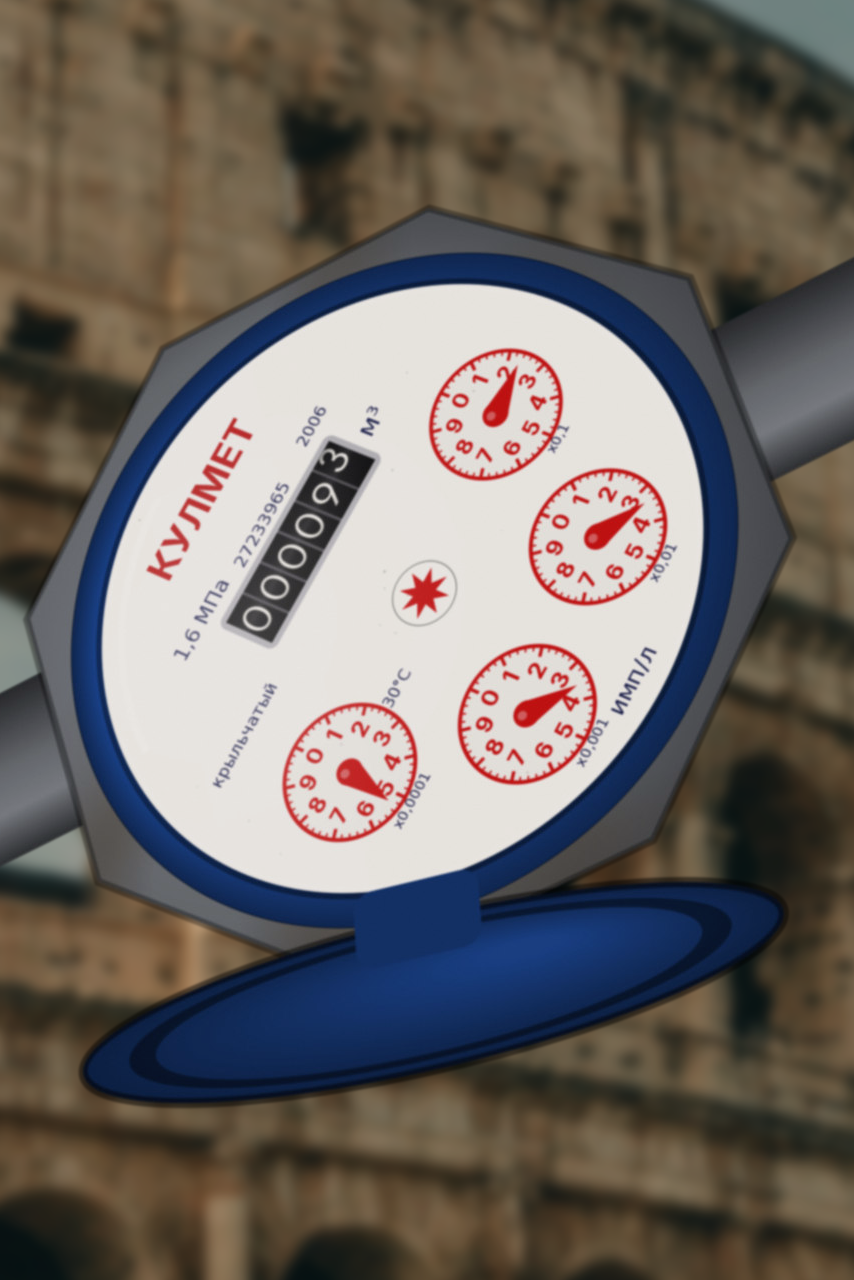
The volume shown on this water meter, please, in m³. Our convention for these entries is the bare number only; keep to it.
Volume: 93.2335
